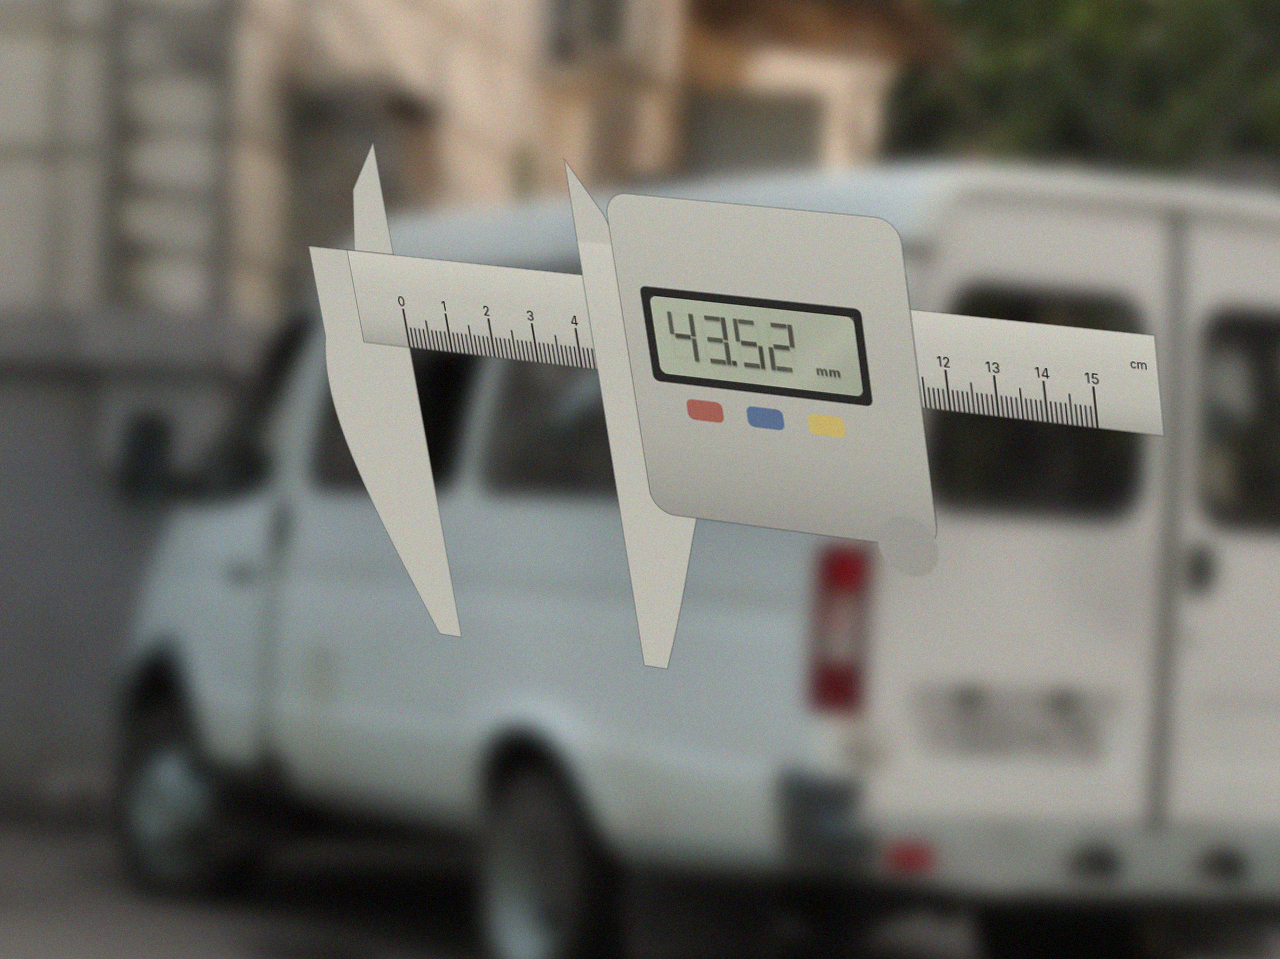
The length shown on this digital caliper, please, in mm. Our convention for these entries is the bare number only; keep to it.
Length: 43.52
